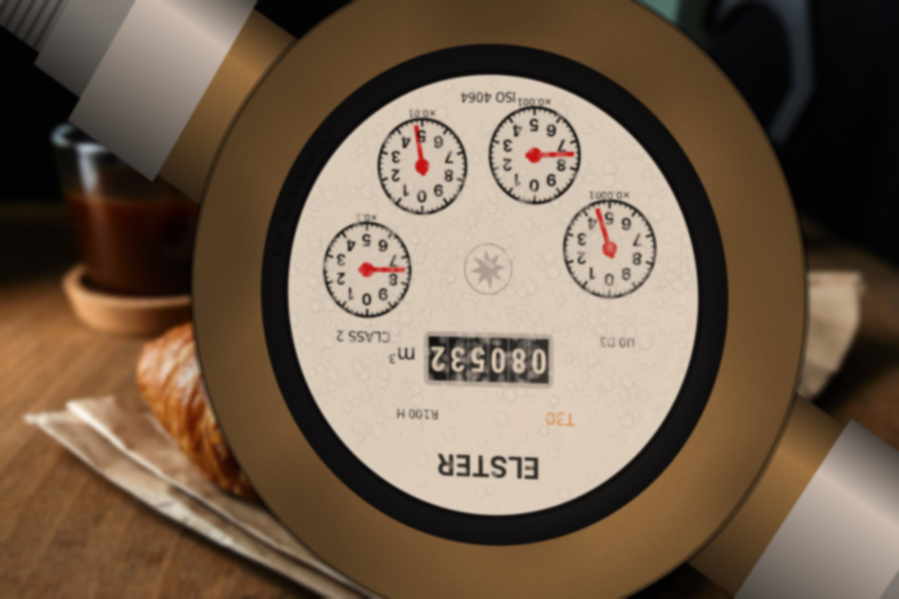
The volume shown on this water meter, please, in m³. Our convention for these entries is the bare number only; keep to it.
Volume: 80532.7474
